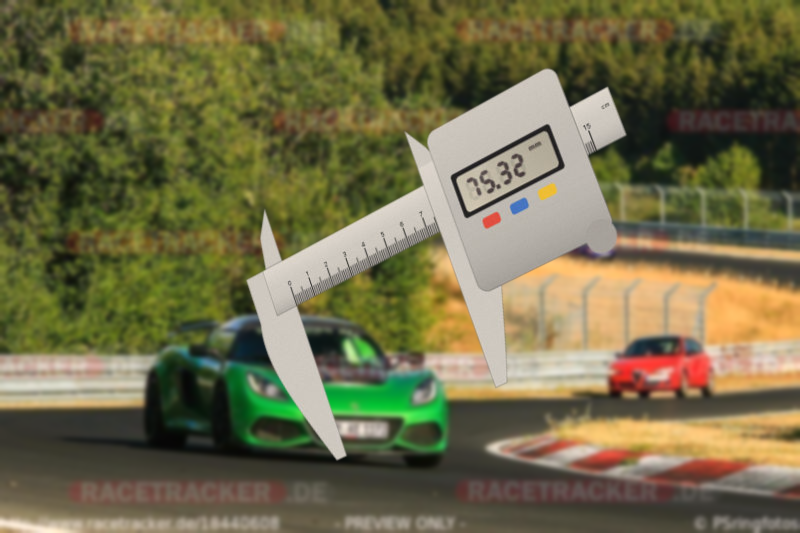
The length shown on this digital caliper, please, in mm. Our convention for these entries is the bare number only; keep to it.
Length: 75.32
